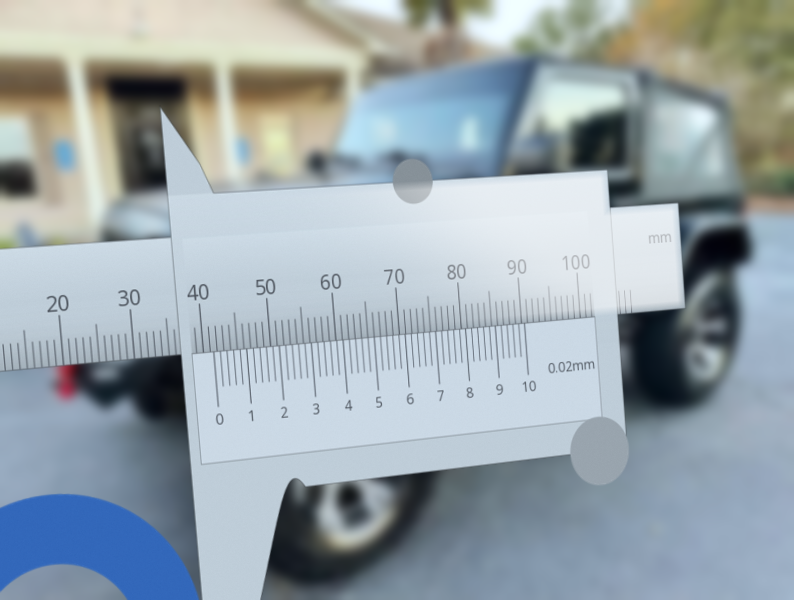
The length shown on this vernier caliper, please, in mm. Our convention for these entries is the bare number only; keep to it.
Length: 41.5
